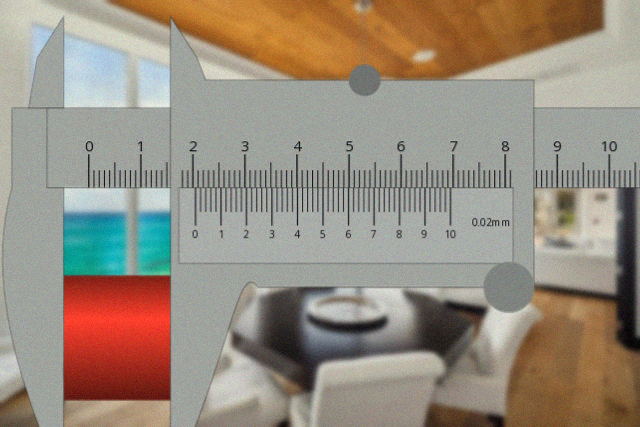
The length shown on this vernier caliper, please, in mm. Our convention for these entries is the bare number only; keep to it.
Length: 20.5
